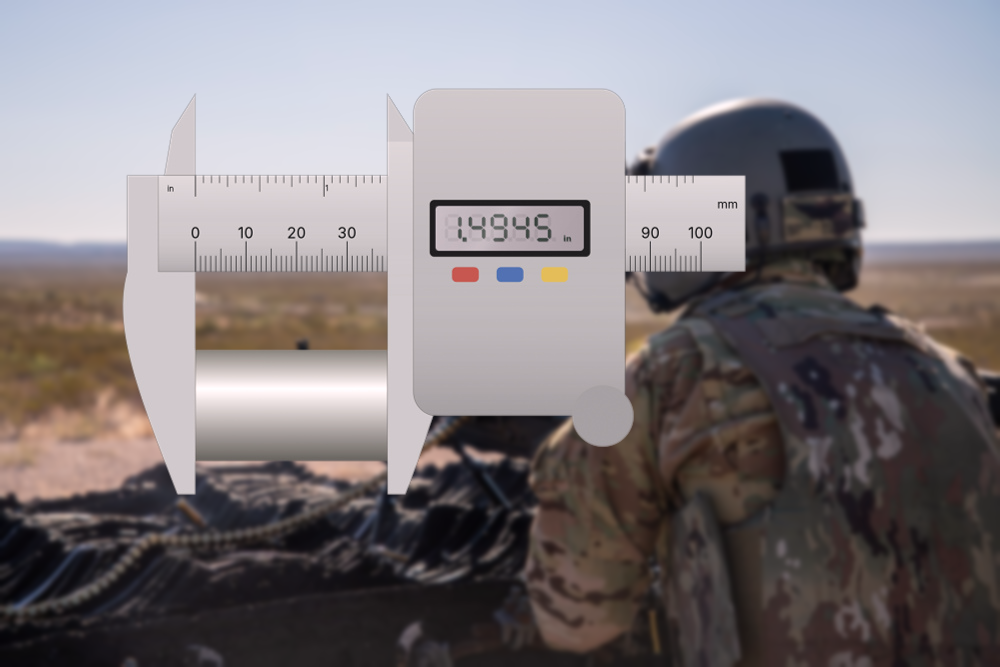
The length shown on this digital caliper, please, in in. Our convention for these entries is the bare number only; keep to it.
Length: 1.4945
